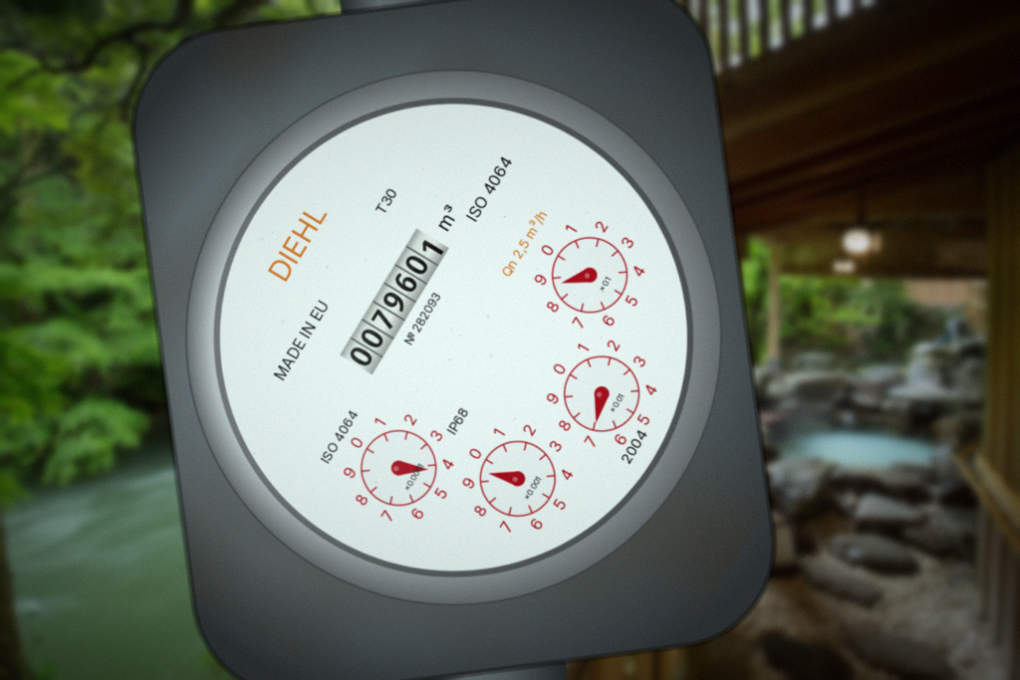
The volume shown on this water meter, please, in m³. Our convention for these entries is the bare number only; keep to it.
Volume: 79600.8694
